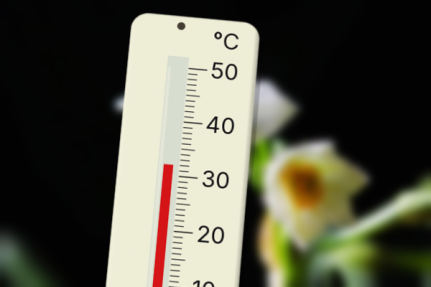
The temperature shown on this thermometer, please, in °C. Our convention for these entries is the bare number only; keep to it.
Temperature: 32
